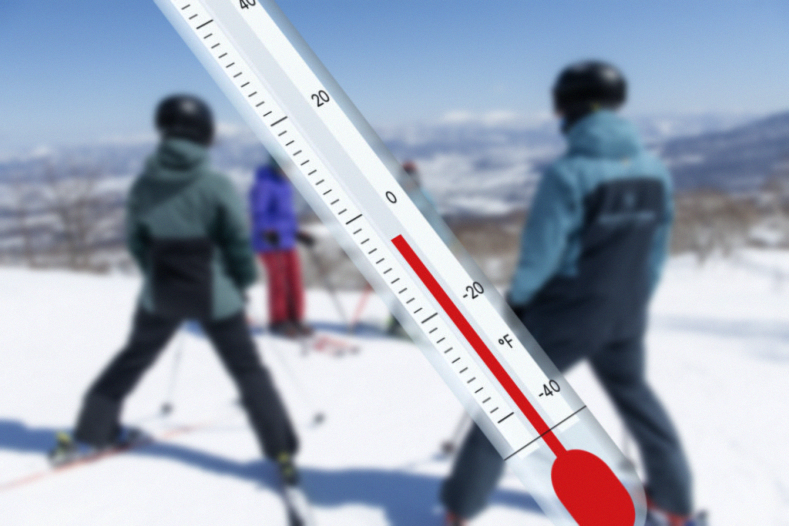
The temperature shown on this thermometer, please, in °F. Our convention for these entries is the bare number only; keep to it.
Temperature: -6
